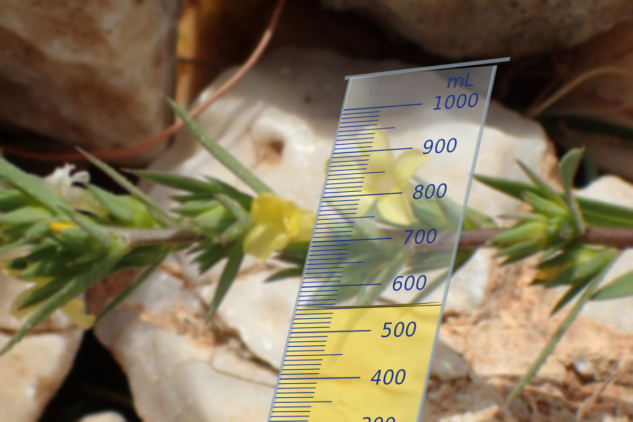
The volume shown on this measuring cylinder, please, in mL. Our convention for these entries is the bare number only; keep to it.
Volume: 550
